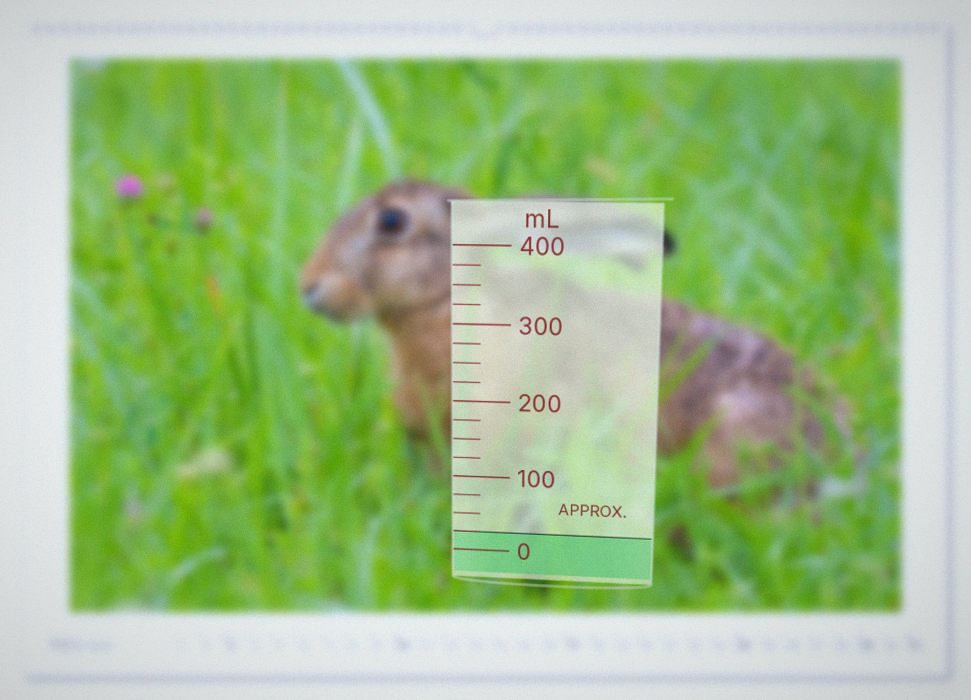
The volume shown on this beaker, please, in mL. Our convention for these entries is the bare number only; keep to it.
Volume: 25
